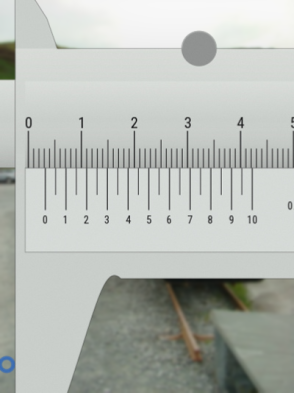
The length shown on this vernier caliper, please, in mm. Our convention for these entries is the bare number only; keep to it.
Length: 3.2
